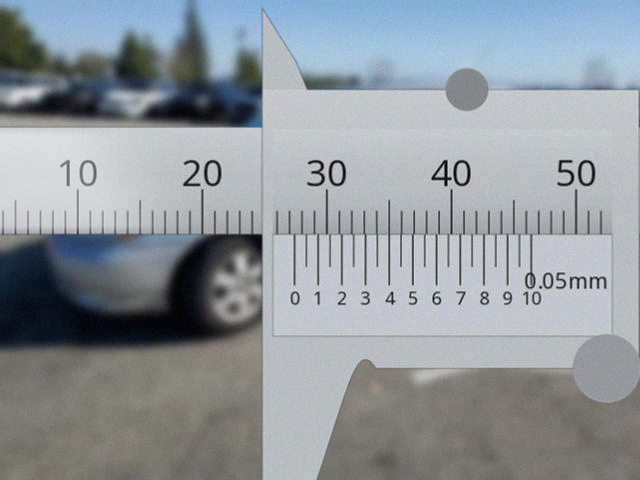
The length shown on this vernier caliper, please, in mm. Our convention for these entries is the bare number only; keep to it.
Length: 27.4
